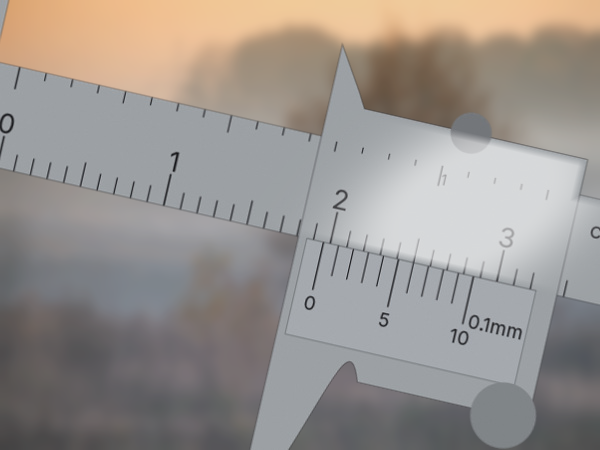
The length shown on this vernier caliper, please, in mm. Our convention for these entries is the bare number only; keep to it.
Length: 19.6
